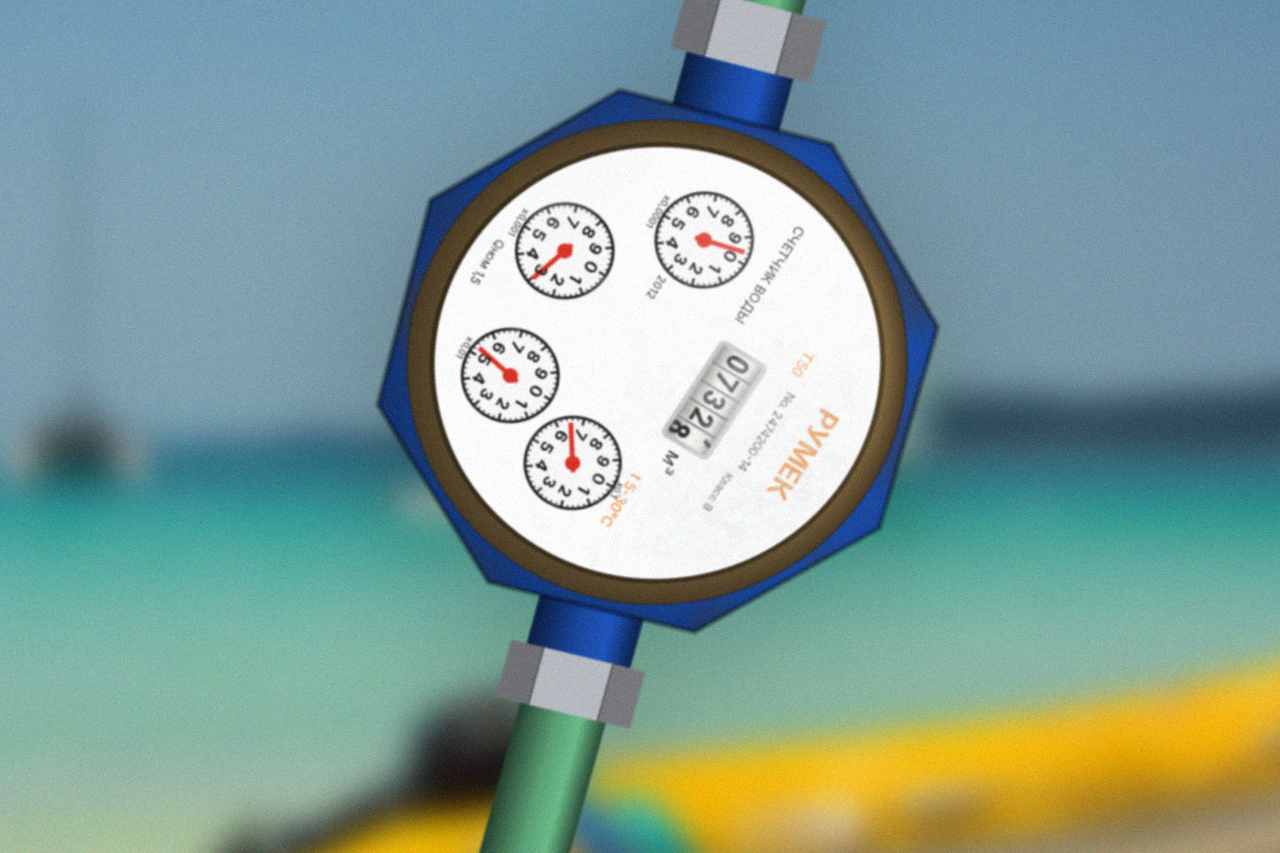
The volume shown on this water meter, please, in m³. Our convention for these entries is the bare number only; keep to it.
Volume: 7327.6529
